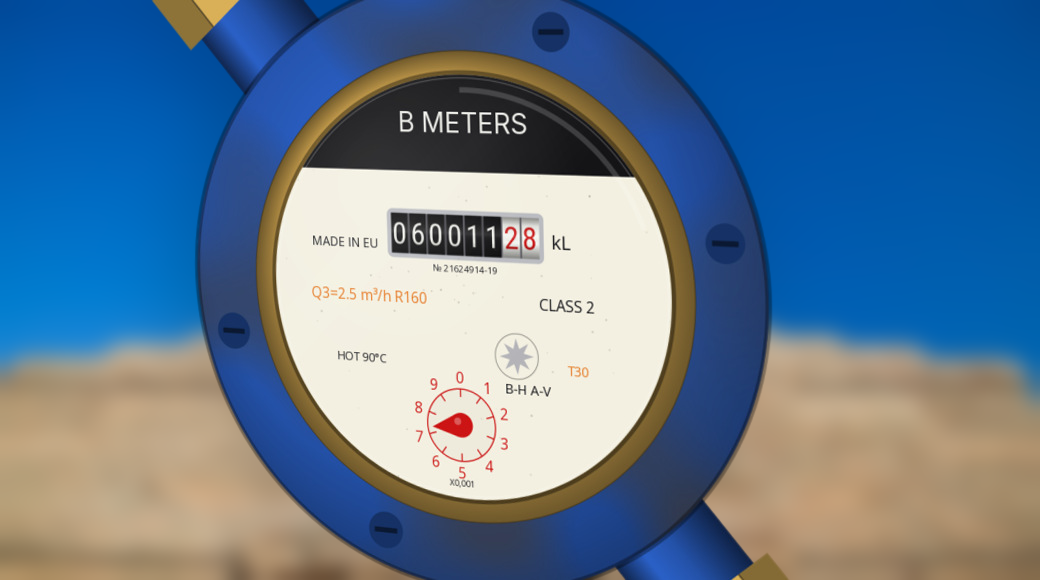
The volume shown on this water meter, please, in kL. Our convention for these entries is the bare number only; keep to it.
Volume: 60011.287
